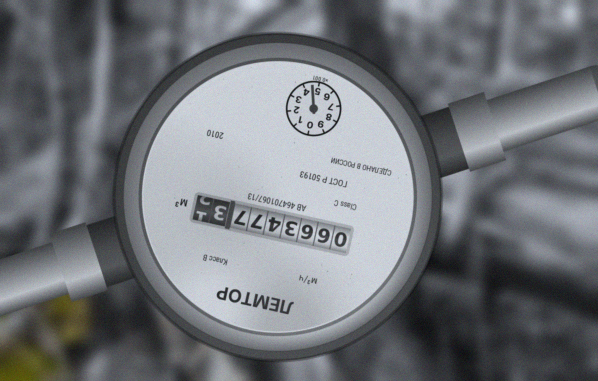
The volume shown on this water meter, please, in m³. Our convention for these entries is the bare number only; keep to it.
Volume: 663477.314
